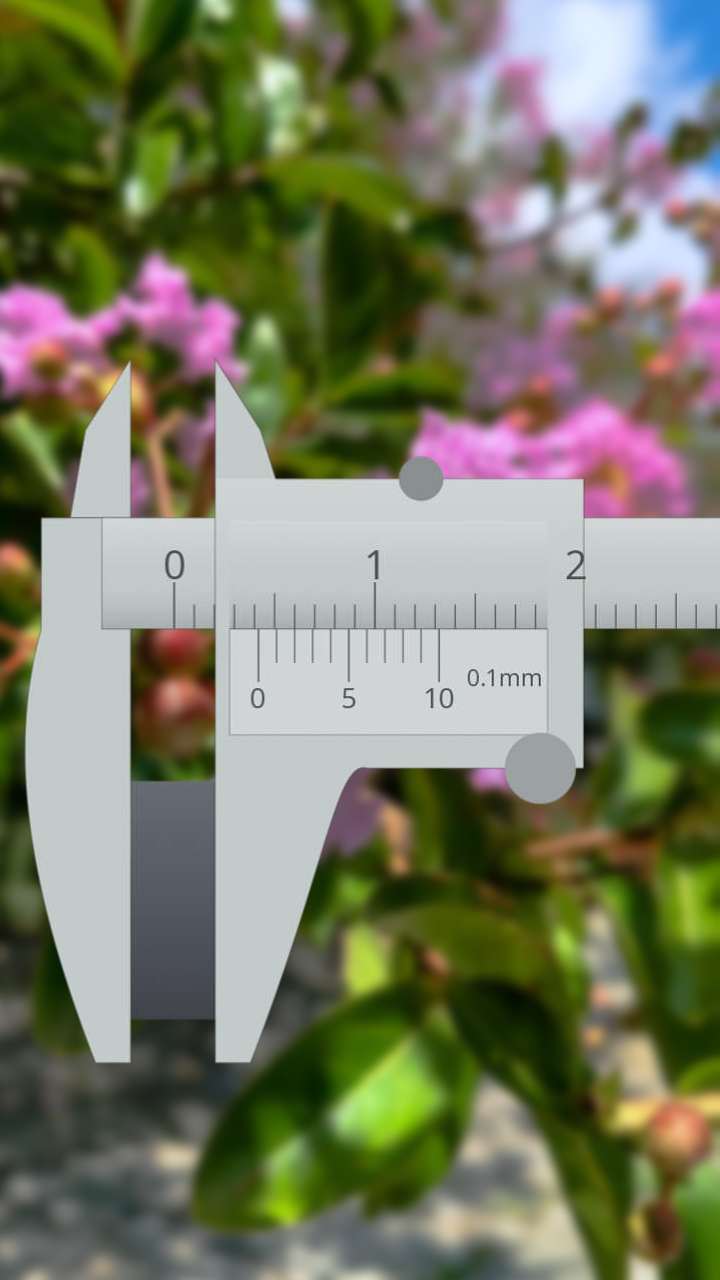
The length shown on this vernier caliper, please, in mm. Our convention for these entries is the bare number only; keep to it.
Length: 4.2
